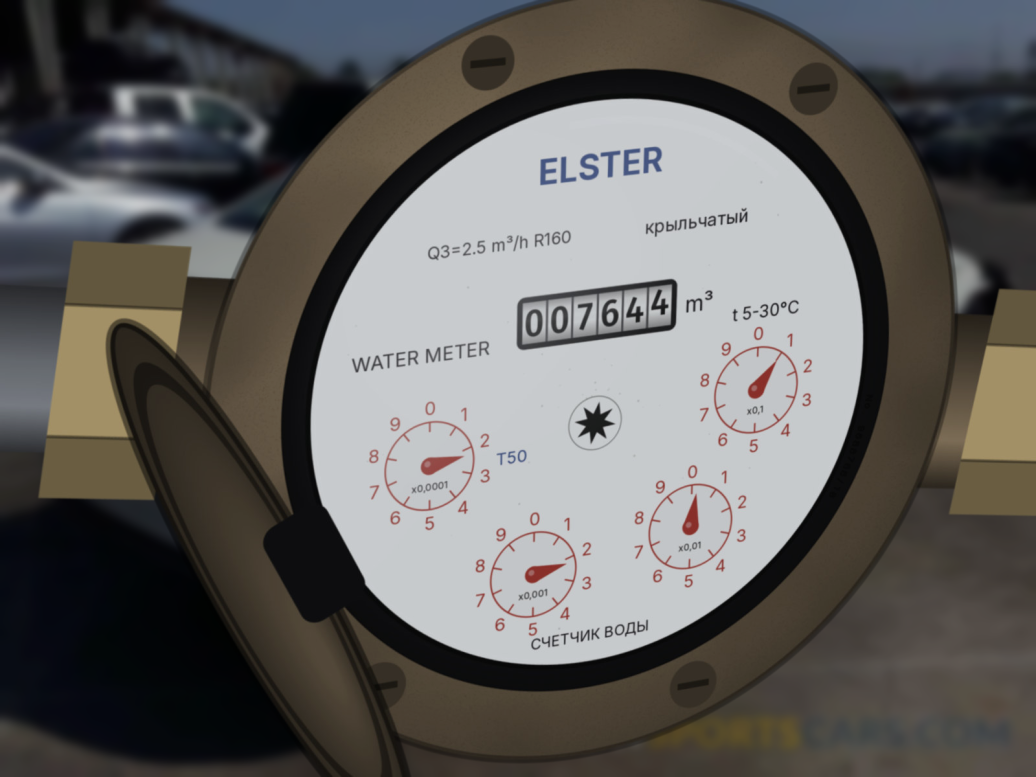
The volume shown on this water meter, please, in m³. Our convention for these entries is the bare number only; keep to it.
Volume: 7644.1022
